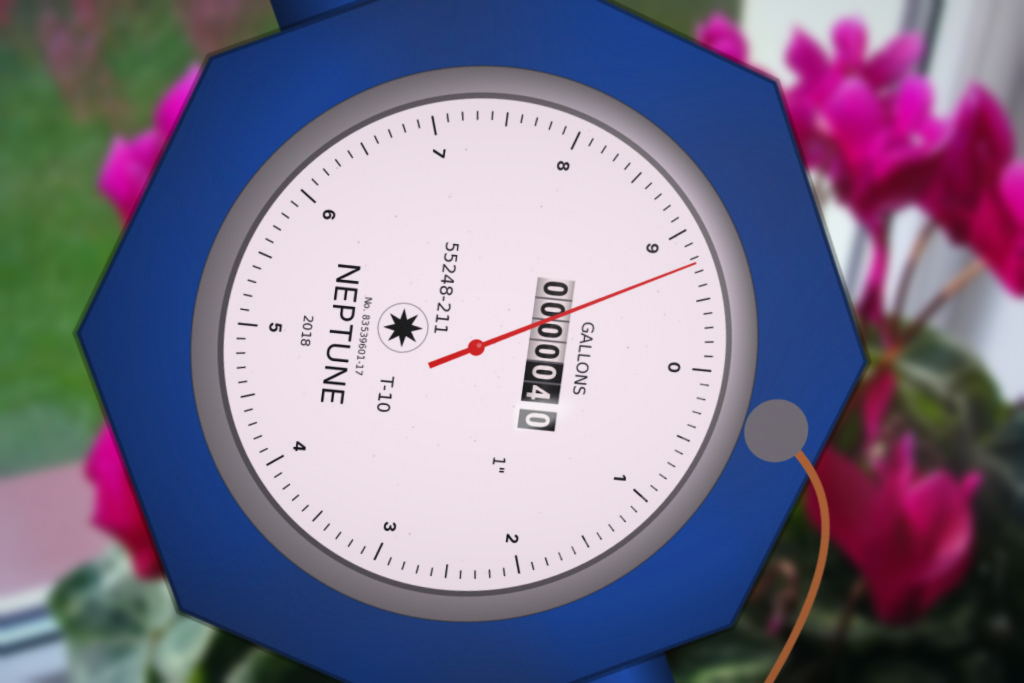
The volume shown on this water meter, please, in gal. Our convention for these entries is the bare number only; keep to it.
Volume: 39.2
